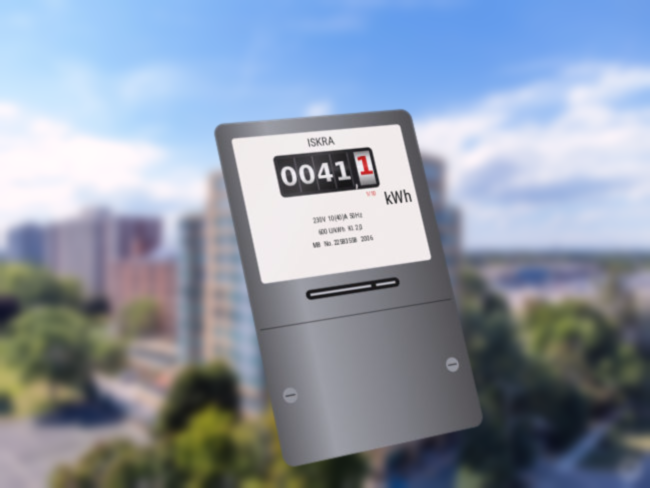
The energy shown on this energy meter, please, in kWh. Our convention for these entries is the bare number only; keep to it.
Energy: 41.1
